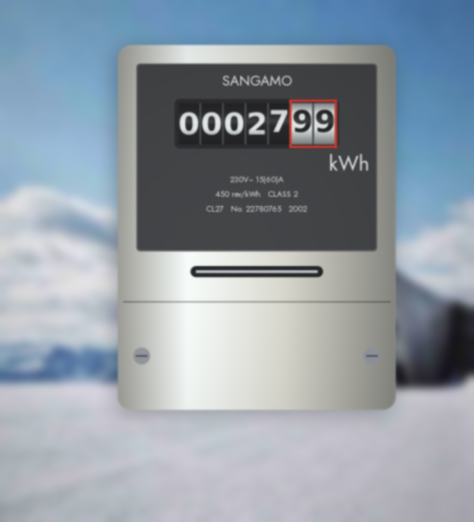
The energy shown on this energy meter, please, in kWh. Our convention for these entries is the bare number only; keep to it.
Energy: 27.99
